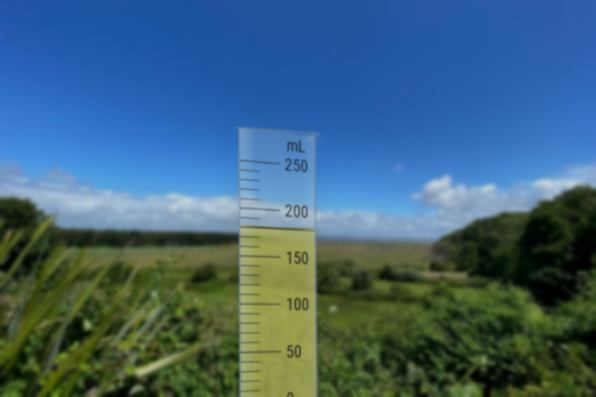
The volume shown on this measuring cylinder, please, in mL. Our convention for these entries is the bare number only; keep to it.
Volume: 180
